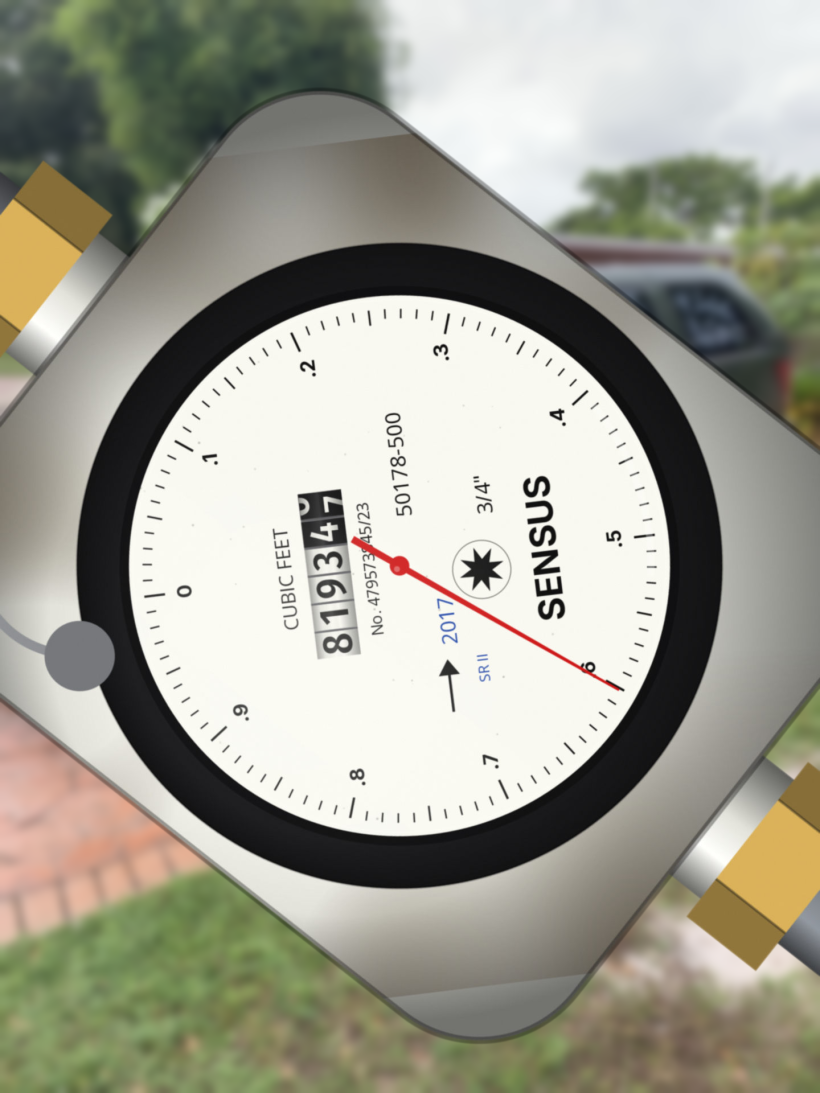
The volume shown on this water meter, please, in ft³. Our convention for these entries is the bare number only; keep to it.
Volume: 819346.60
